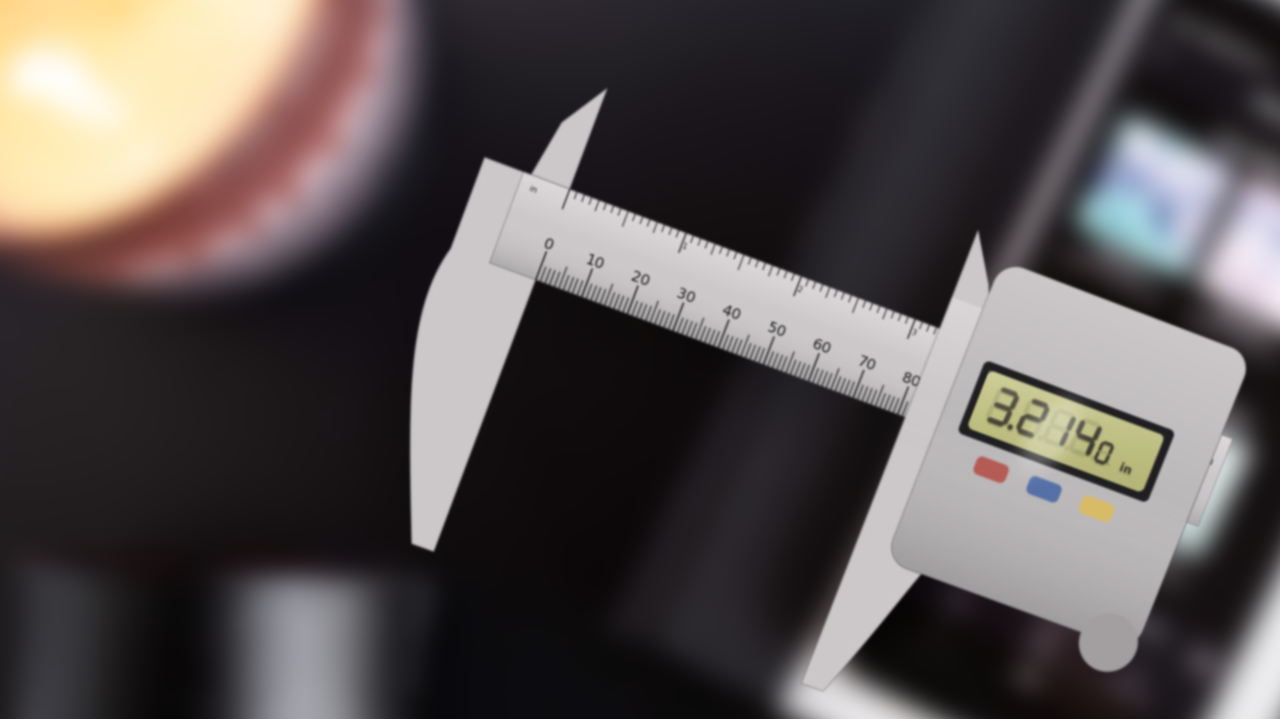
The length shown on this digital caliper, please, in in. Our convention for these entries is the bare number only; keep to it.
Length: 3.2140
